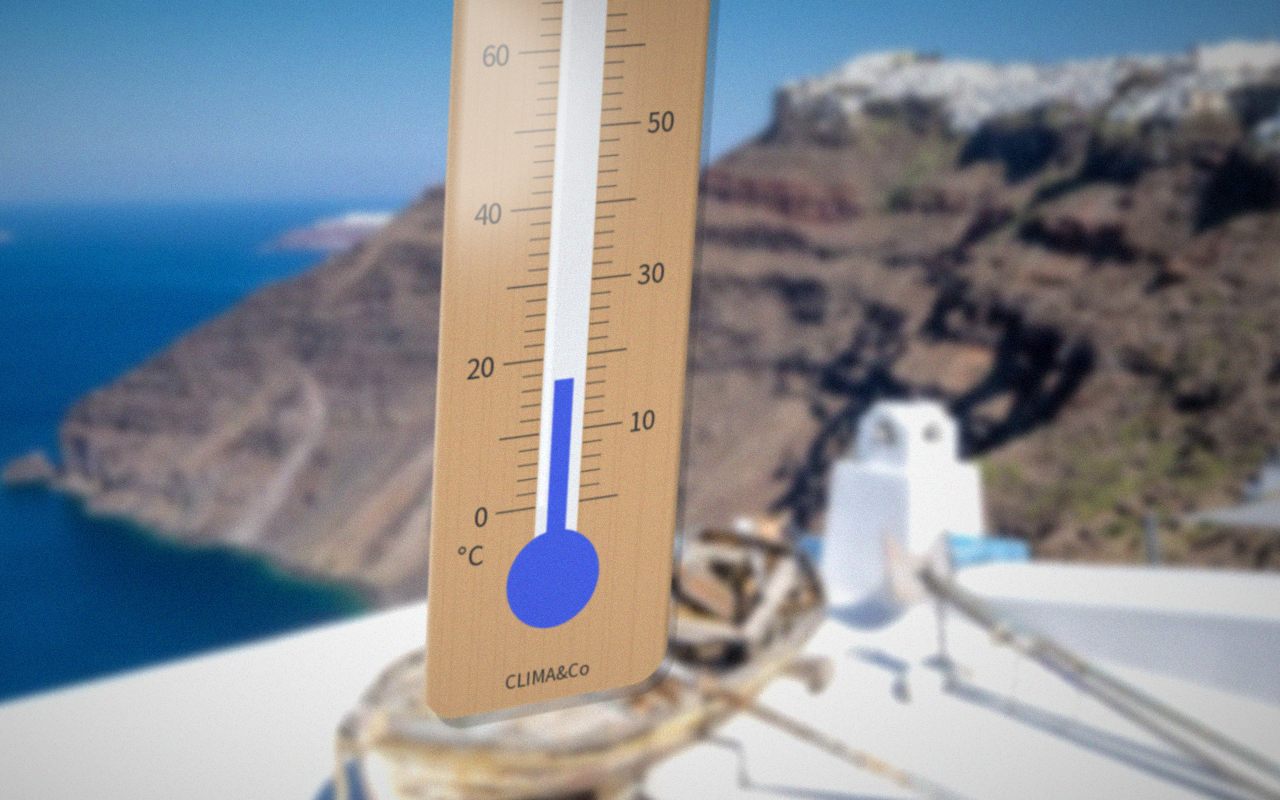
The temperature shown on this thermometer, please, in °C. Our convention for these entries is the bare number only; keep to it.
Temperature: 17
